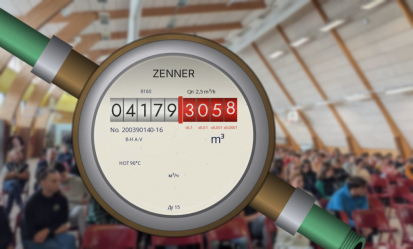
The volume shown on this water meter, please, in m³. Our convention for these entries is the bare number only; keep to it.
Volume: 4179.3058
